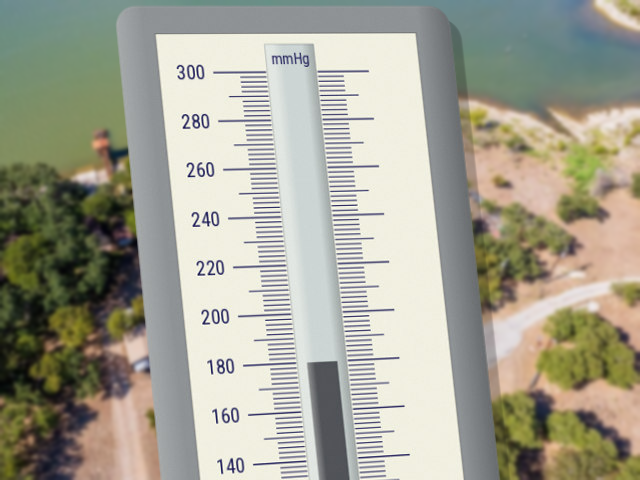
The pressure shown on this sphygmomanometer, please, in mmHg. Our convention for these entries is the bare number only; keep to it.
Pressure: 180
